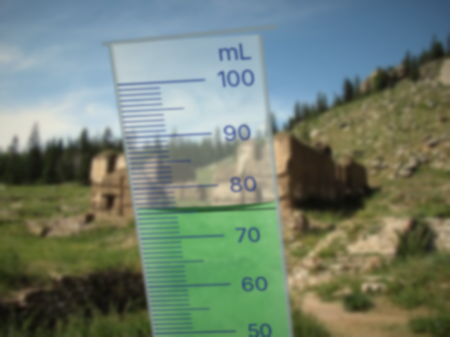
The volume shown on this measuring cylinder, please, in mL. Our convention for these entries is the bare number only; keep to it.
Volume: 75
